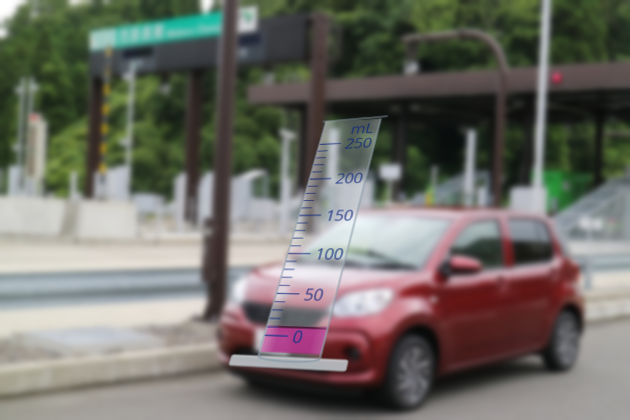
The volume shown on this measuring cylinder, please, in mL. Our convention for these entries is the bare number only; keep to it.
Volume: 10
